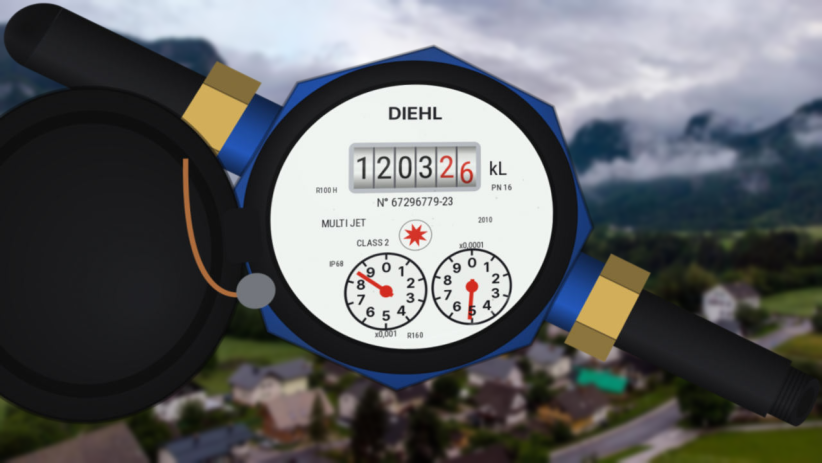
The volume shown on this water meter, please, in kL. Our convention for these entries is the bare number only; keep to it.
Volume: 1203.2585
